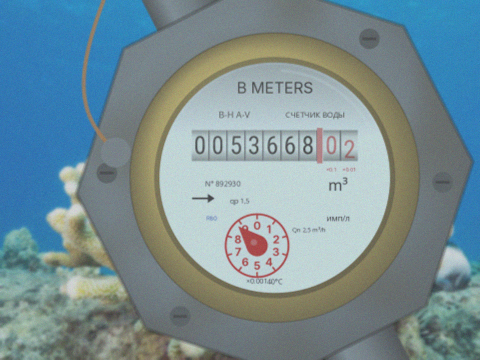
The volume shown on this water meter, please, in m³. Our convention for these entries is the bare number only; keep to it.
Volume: 53668.018
